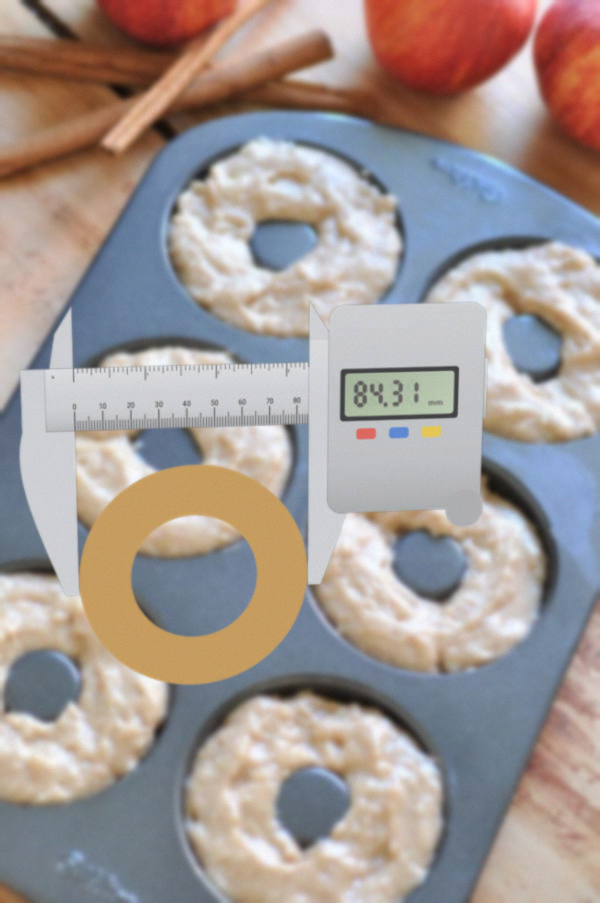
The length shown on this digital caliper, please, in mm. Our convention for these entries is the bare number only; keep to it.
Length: 84.31
